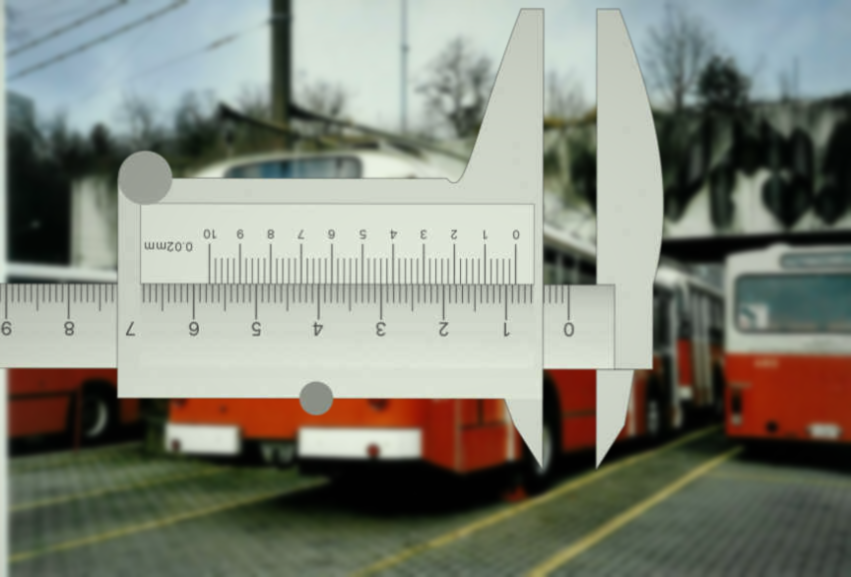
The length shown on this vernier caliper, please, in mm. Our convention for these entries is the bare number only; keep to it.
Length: 8.5
